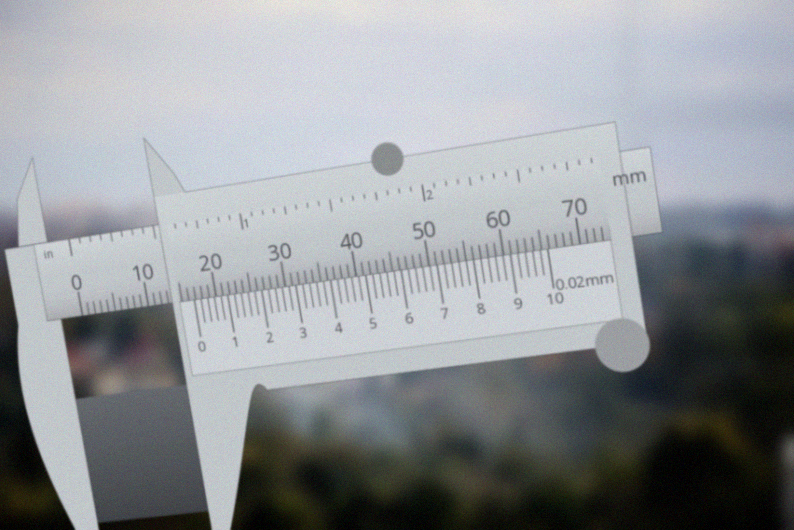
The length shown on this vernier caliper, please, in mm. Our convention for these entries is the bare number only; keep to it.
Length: 16.8
